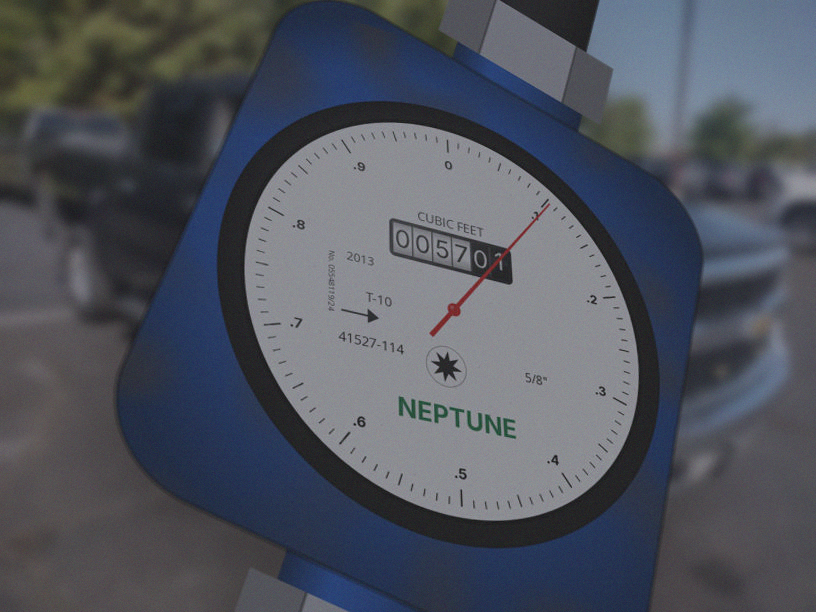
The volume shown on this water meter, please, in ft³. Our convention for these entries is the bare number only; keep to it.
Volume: 5701.10
